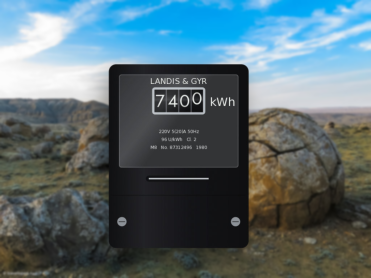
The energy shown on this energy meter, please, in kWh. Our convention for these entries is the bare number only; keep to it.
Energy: 7400
